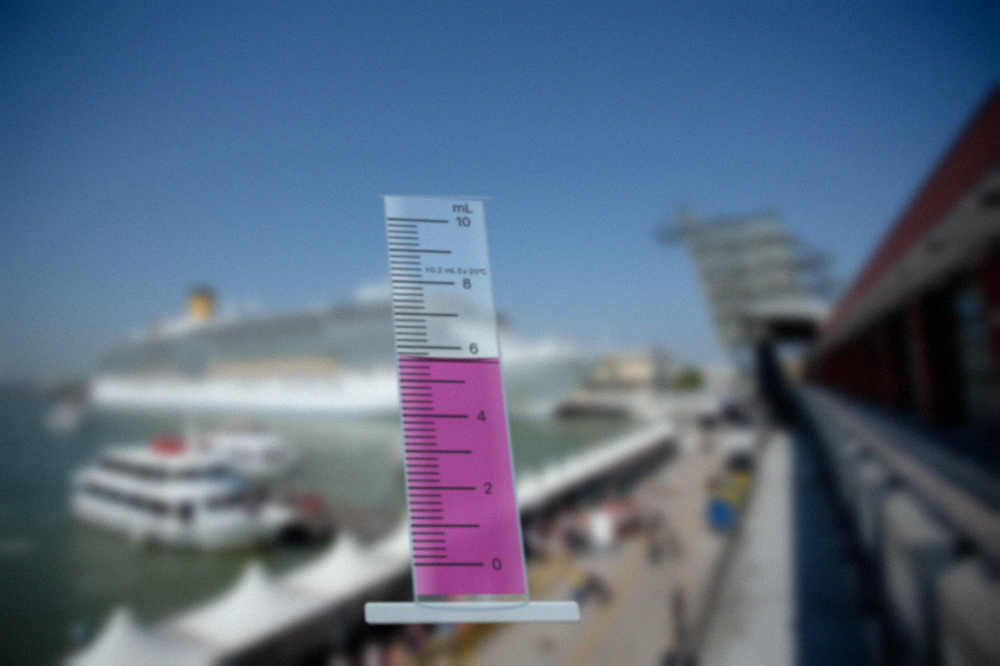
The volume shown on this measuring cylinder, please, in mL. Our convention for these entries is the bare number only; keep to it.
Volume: 5.6
